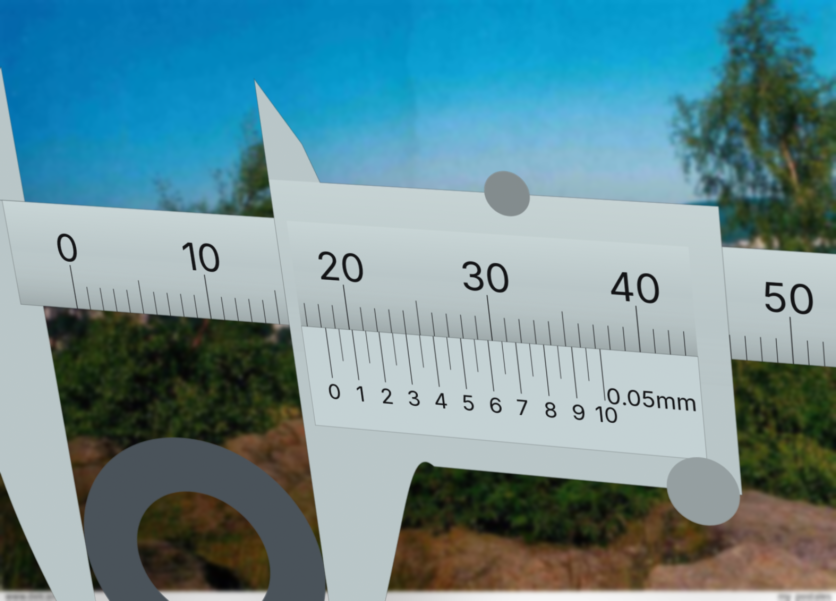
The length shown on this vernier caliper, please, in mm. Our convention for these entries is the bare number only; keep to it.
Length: 18.3
